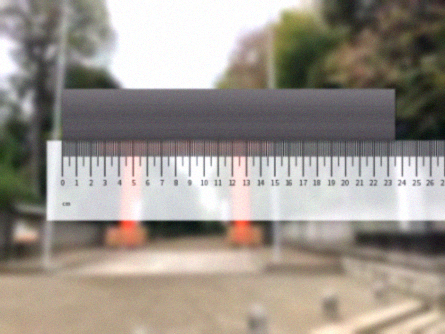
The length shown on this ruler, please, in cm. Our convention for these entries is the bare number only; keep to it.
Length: 23.5
